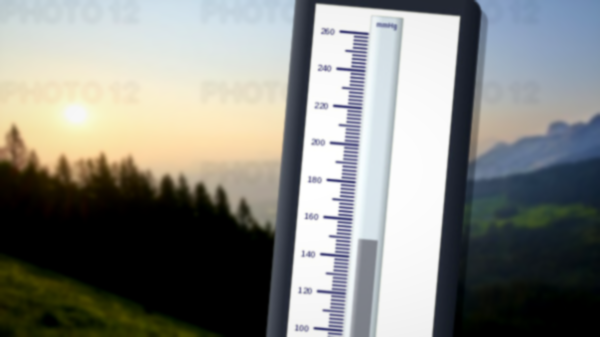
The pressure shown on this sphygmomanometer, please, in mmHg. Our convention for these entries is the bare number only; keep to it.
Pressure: 150
